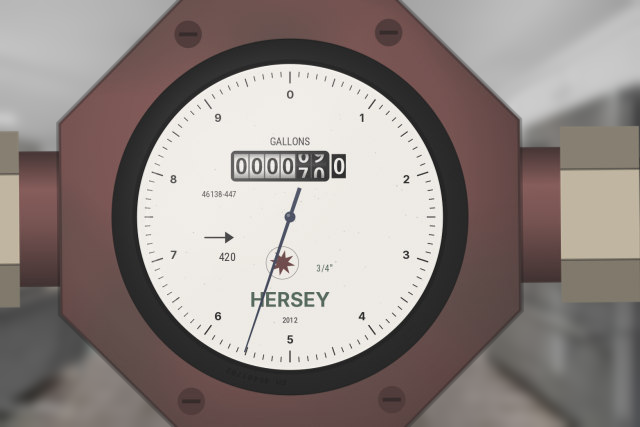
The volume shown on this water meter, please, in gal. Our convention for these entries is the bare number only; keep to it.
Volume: 695.5
